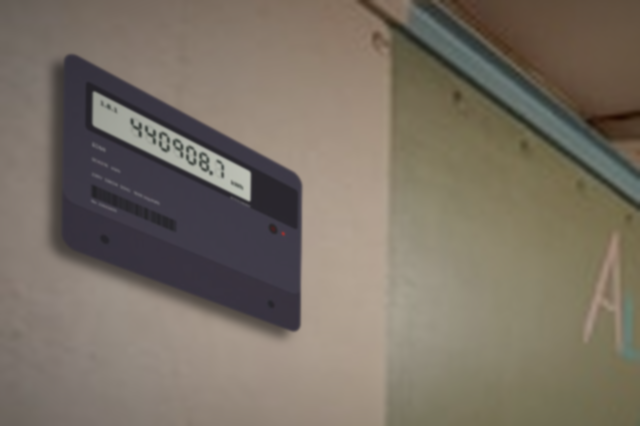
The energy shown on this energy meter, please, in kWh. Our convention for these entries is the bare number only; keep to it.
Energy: 440908.7
